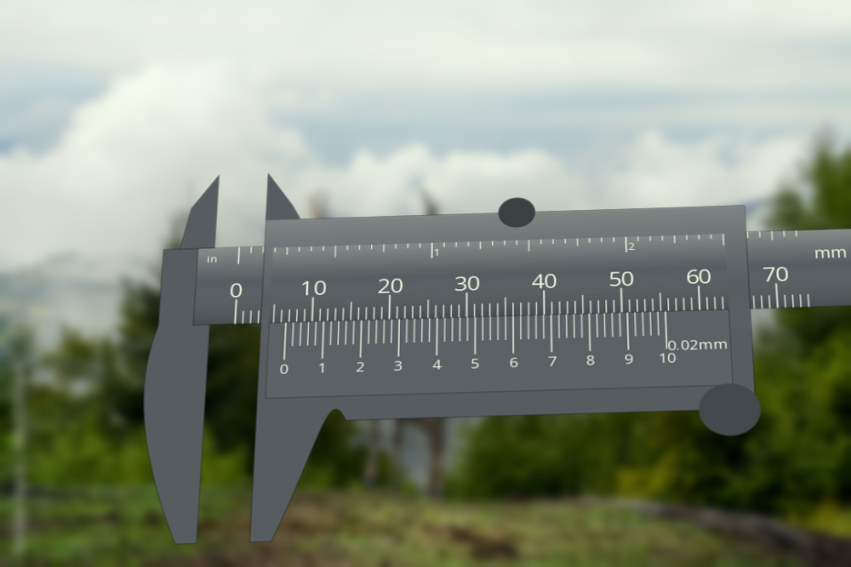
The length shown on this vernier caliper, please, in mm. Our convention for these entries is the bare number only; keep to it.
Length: 6.6
